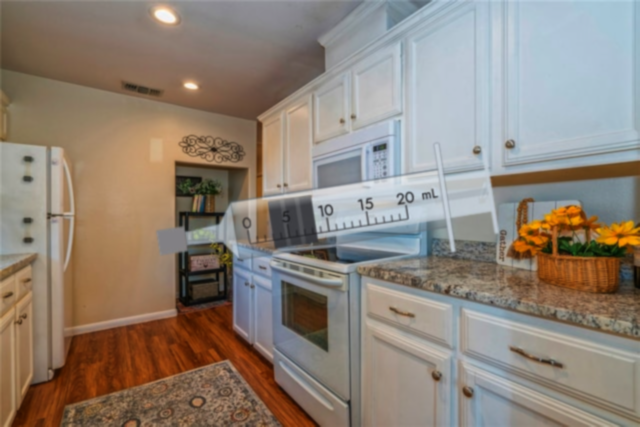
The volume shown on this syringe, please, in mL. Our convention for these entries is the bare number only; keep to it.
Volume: 3
